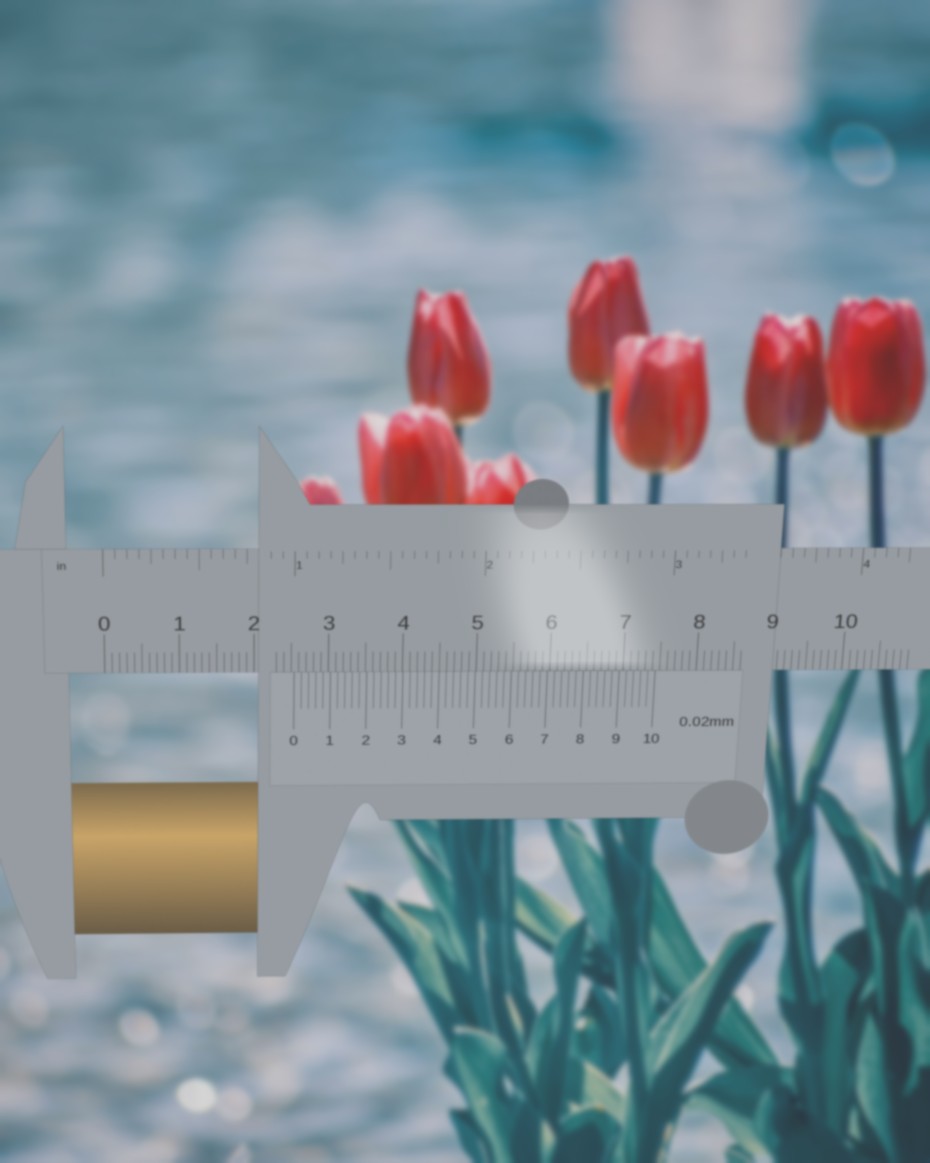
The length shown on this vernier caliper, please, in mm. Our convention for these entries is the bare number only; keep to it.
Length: 25.4
